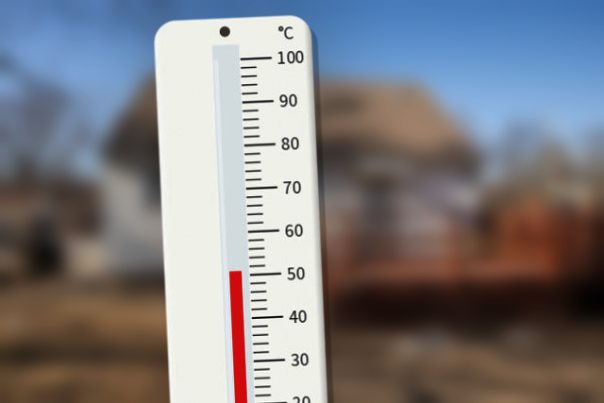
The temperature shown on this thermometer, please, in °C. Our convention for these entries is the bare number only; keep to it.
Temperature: 51
